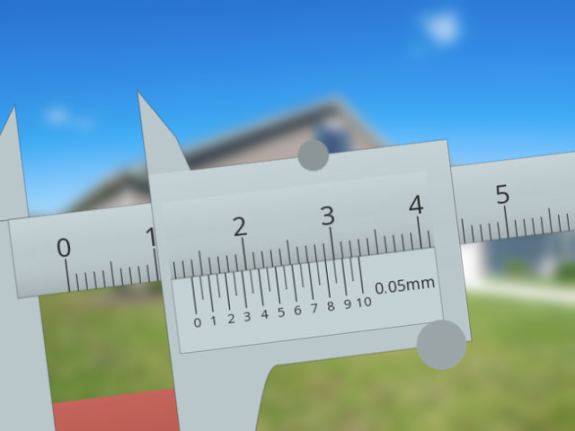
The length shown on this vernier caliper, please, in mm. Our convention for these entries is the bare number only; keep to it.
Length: 13.8
